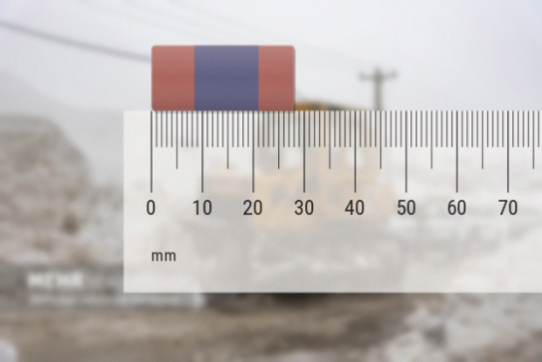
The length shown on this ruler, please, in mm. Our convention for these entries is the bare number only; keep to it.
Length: 28
